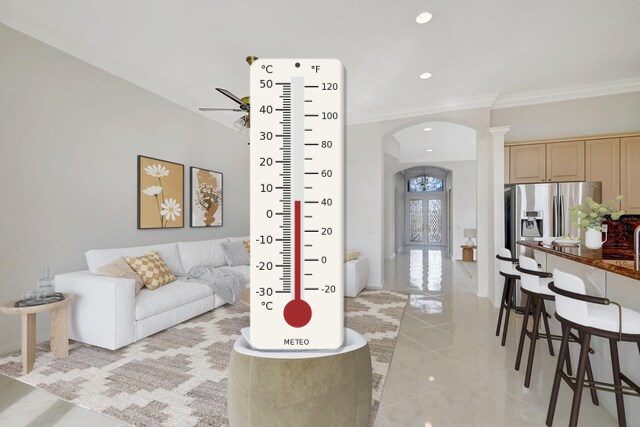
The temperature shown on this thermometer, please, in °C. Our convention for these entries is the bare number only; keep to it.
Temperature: 5
